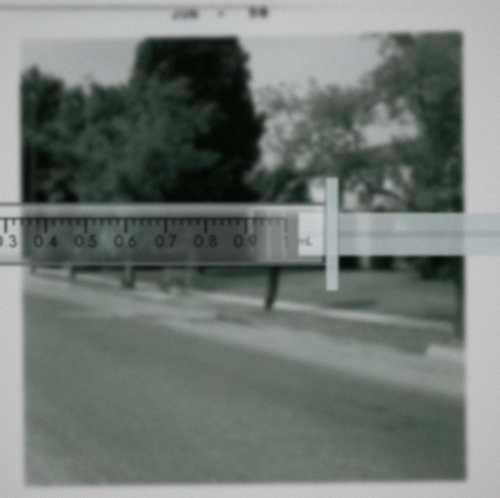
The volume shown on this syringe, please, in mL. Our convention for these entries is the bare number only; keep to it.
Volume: 0.92
